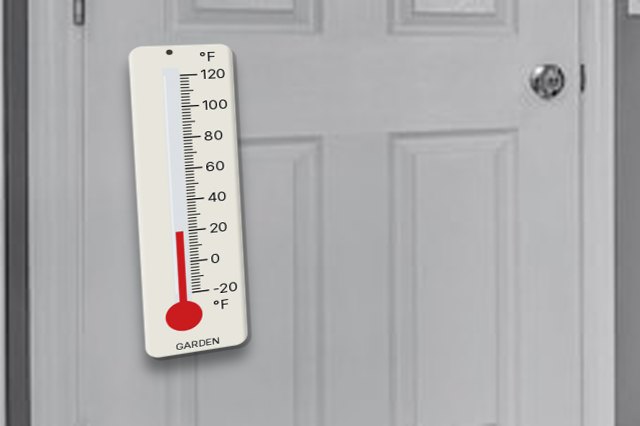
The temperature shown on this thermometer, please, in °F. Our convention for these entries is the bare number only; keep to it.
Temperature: 20
